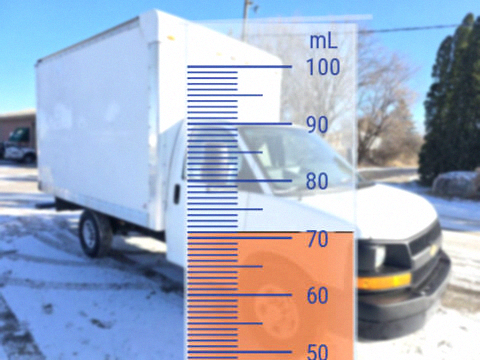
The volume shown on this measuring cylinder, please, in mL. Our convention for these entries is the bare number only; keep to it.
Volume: 71
